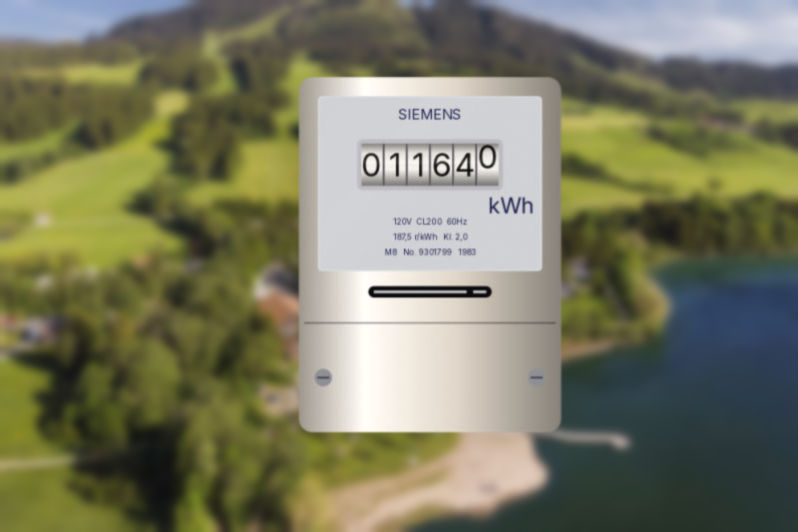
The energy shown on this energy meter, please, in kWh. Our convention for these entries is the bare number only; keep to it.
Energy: 11640
